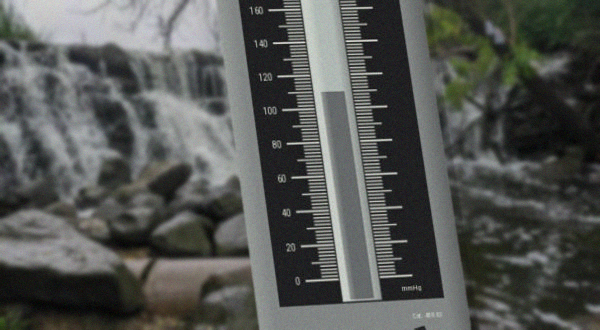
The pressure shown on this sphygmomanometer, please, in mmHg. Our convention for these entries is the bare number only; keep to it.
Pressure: 110
